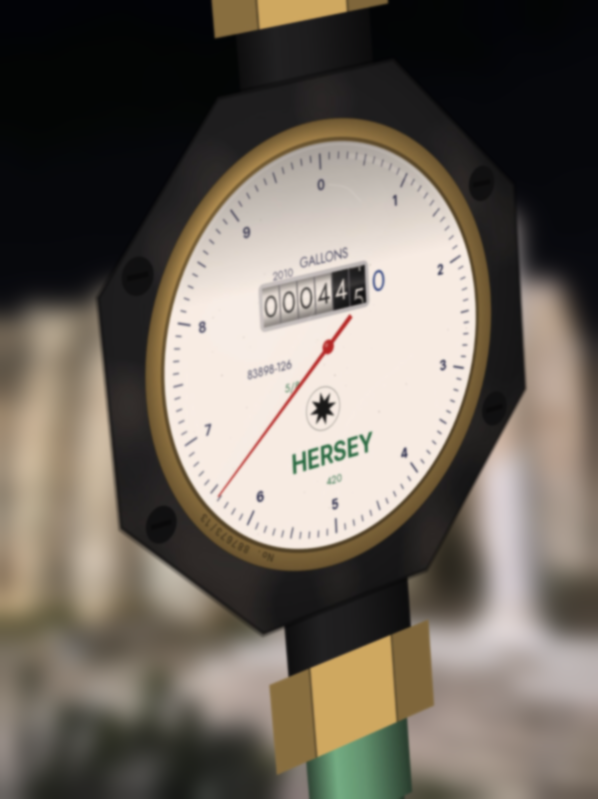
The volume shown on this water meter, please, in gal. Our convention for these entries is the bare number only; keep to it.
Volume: 4446.4
